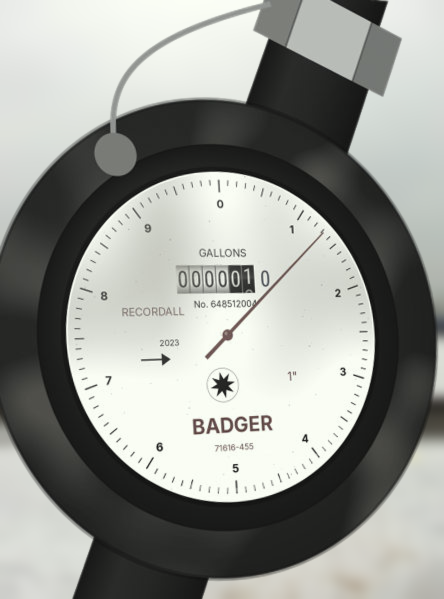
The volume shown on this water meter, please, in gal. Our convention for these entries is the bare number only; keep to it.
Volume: 11.3
